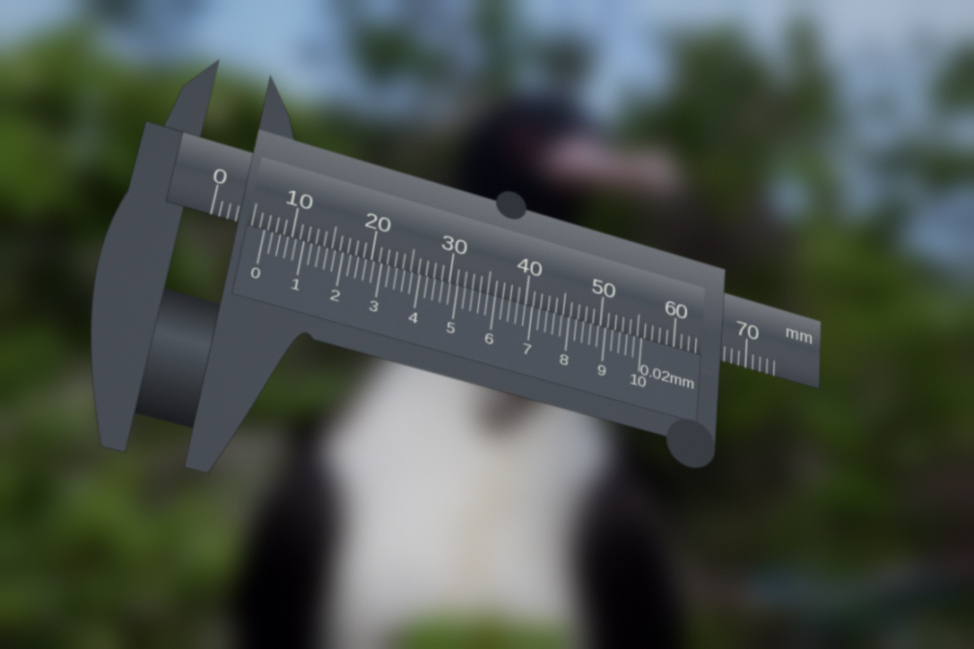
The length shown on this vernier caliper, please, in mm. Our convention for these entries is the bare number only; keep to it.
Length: 6.6
